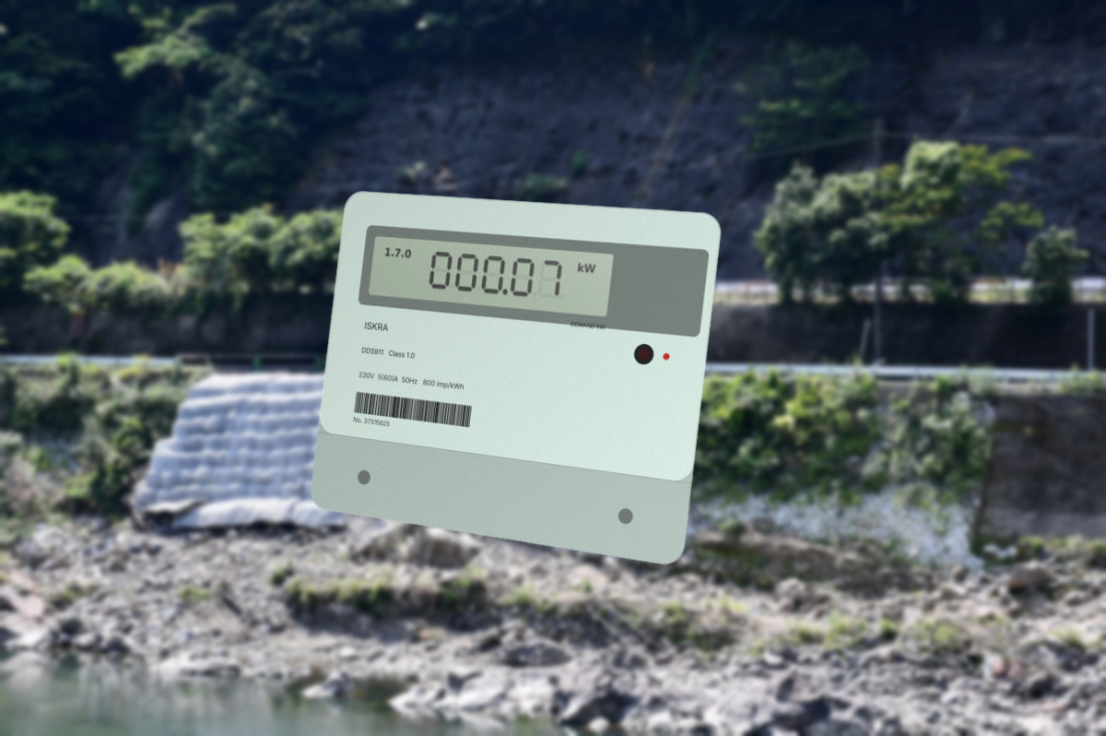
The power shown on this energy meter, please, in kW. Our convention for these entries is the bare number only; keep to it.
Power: 0.07
